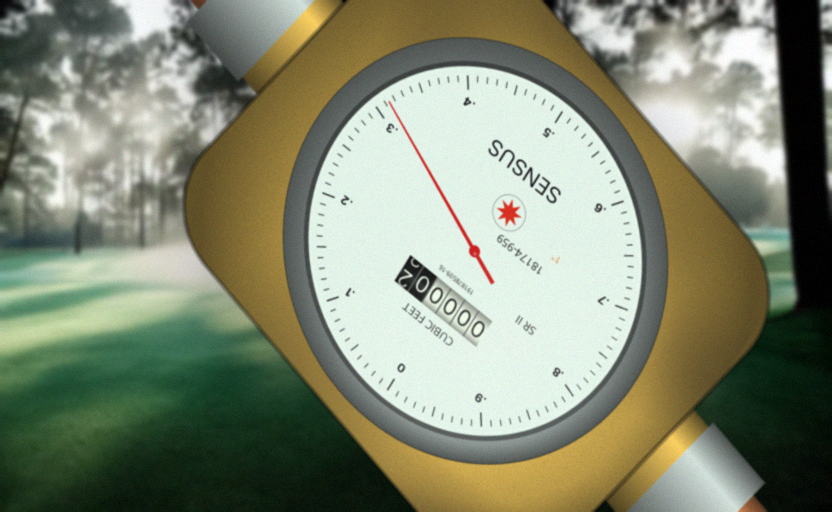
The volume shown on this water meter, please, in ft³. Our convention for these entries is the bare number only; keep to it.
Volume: 2.31
